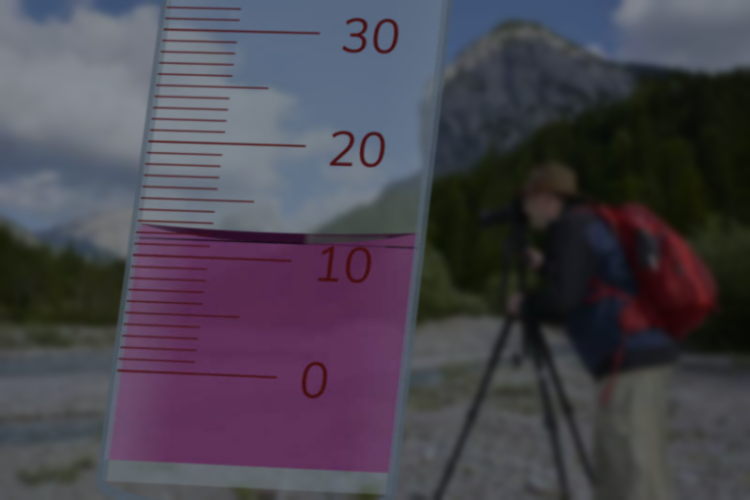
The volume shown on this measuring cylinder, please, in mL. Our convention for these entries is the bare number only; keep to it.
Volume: 11.5
